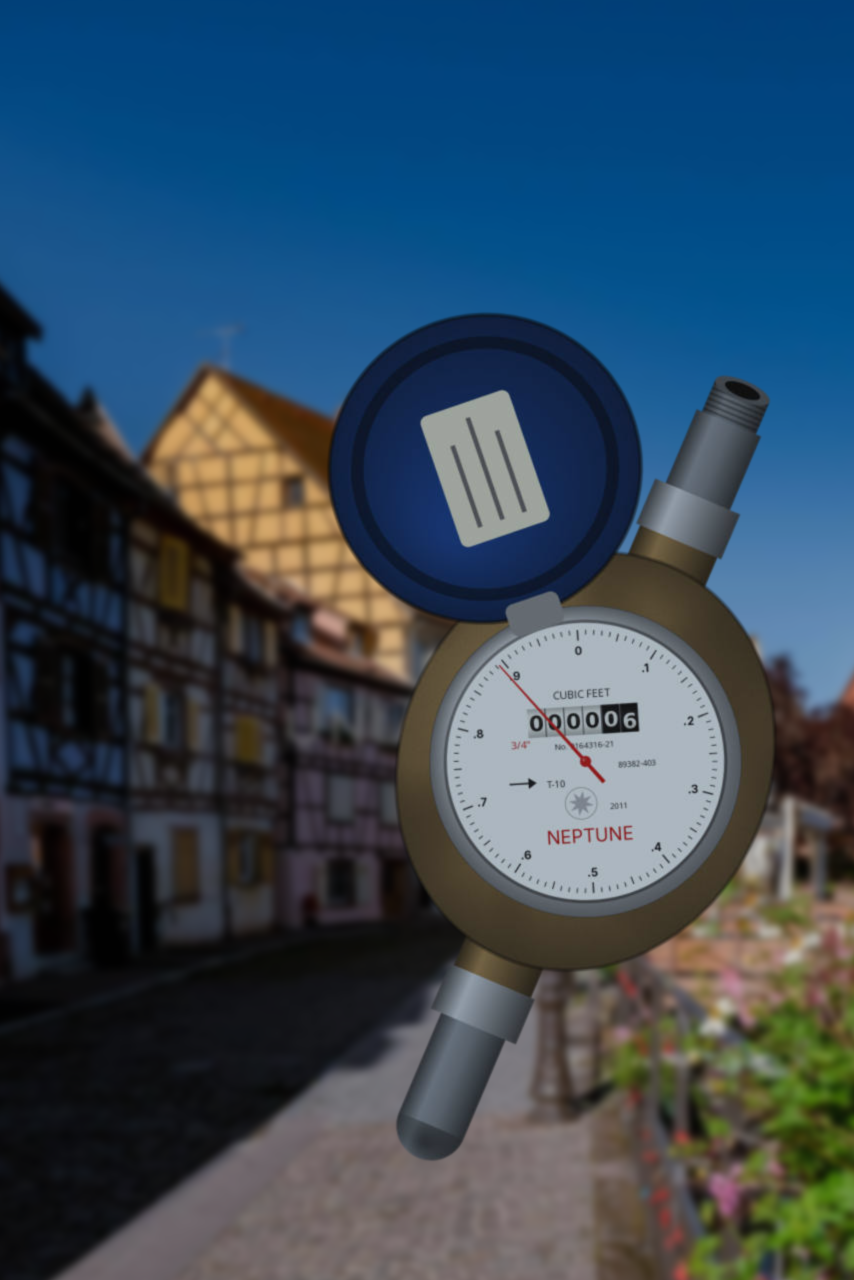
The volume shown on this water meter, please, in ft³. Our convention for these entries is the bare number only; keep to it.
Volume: 5.89
